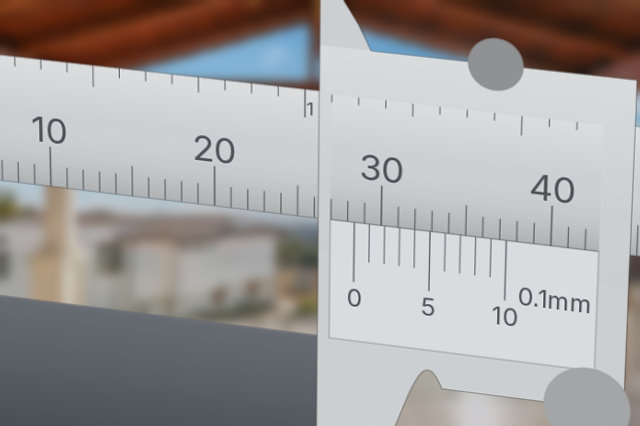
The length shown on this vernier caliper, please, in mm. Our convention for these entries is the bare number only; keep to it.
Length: 28.4
